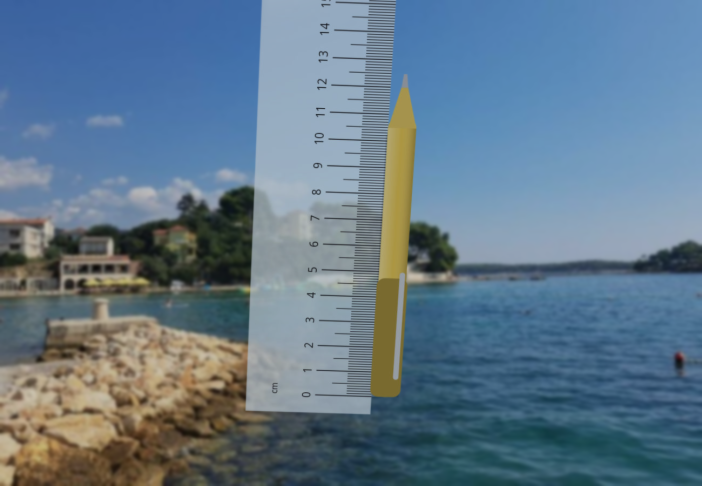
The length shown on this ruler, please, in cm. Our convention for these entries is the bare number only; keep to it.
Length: 12.5
